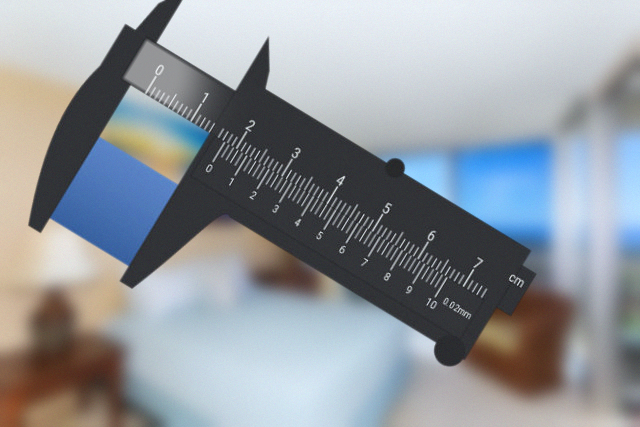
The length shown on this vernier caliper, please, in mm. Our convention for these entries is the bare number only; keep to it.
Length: 17.5
